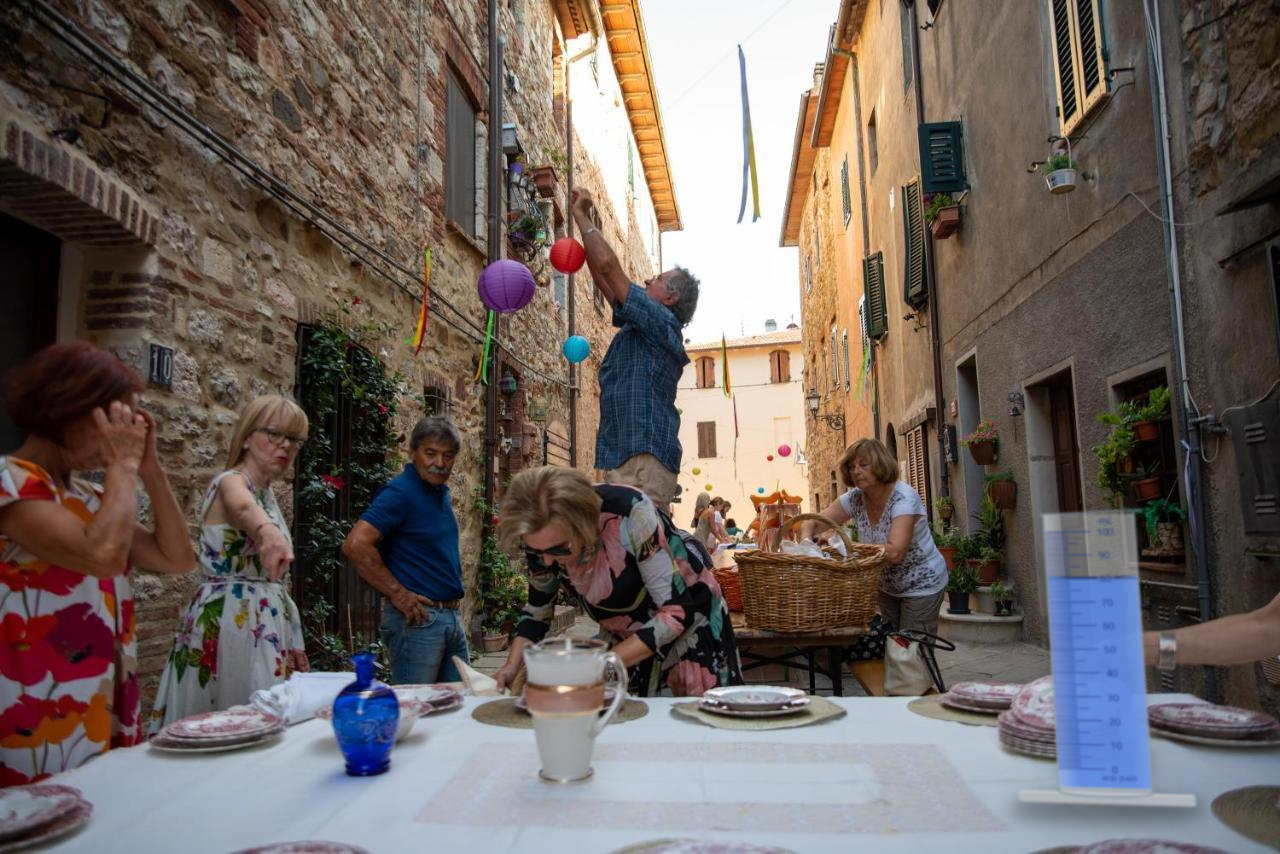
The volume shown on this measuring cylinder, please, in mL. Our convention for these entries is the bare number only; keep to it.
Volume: 80
